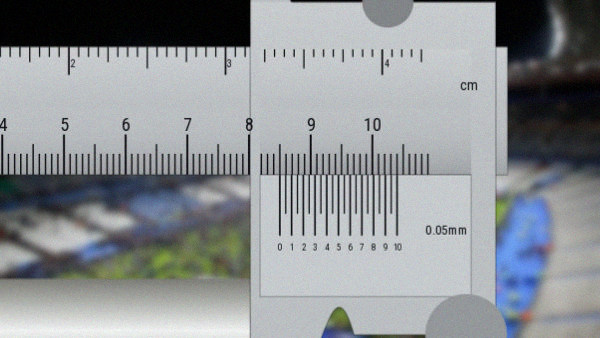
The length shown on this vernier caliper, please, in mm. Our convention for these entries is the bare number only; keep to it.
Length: 85.0
